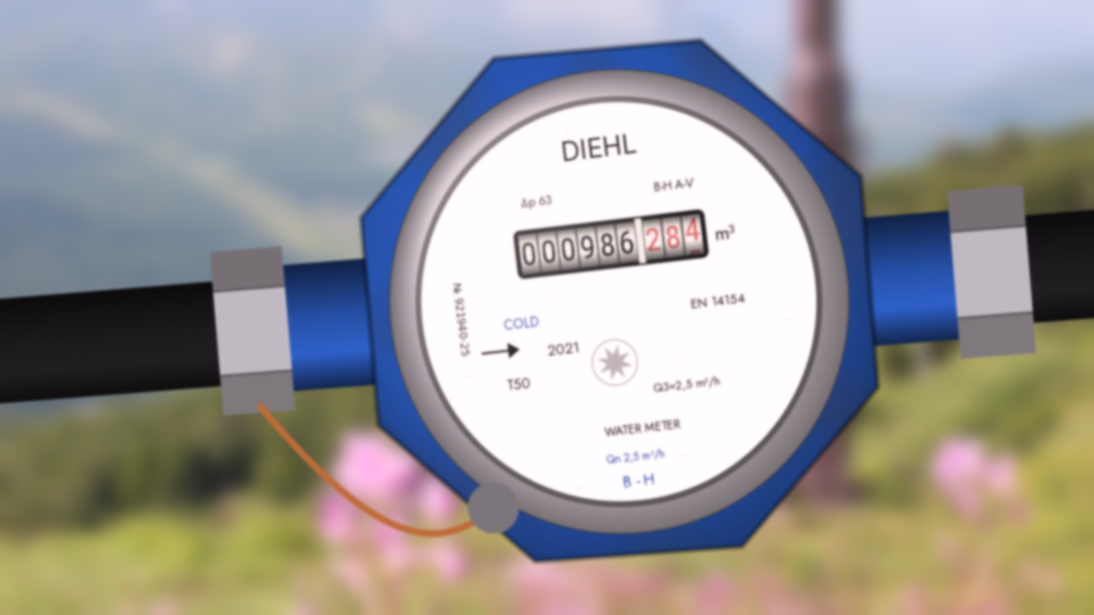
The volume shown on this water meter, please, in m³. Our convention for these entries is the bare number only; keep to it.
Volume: 986.284
